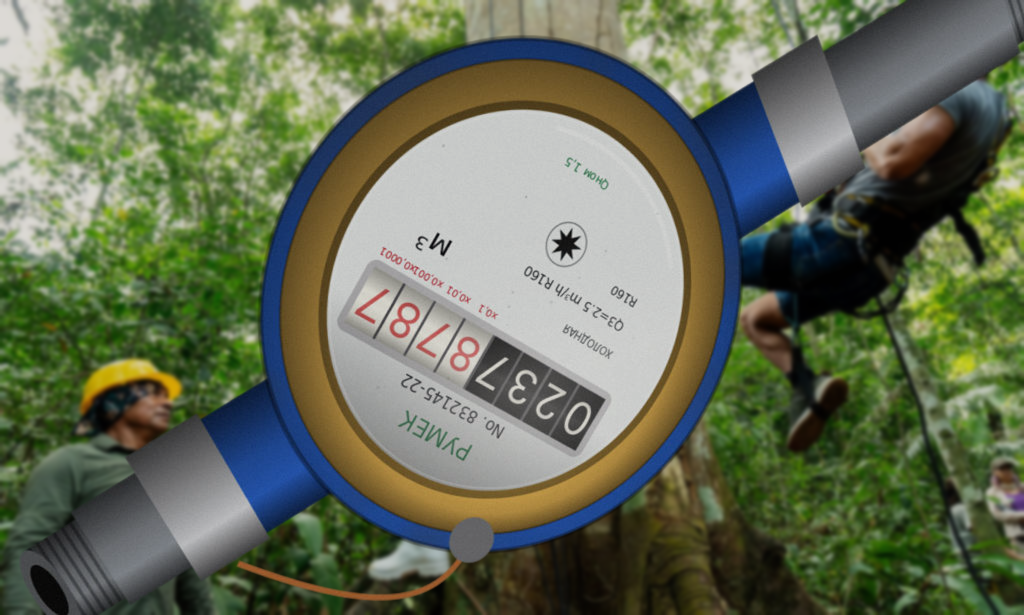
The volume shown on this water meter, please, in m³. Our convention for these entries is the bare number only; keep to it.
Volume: 237.8787
